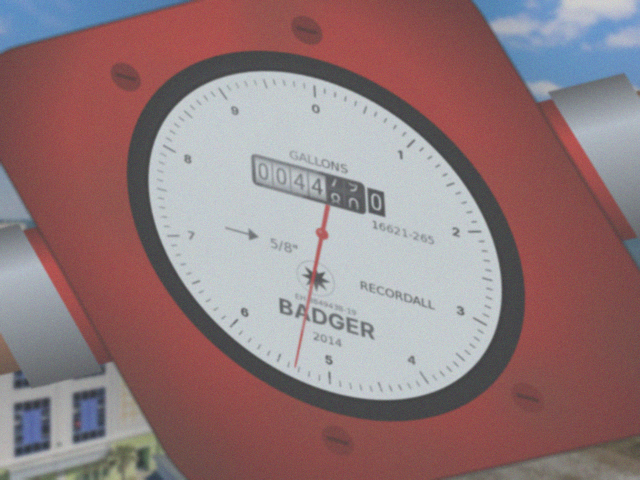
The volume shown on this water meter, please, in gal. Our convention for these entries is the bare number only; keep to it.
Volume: 44795.3
